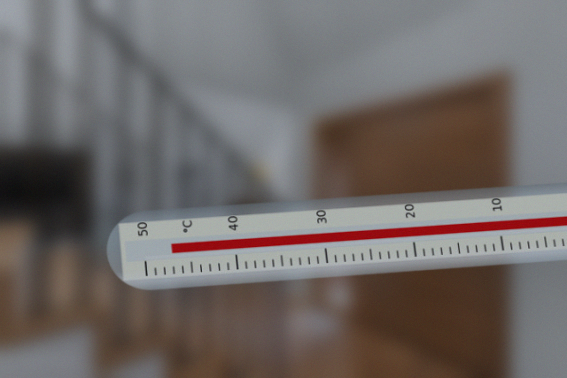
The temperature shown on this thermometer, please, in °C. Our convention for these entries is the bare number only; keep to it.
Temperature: 47
